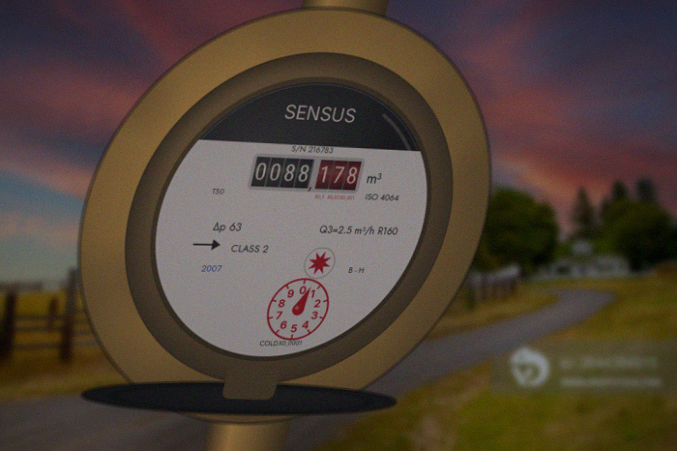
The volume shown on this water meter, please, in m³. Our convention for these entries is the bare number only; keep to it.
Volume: 88.1780
